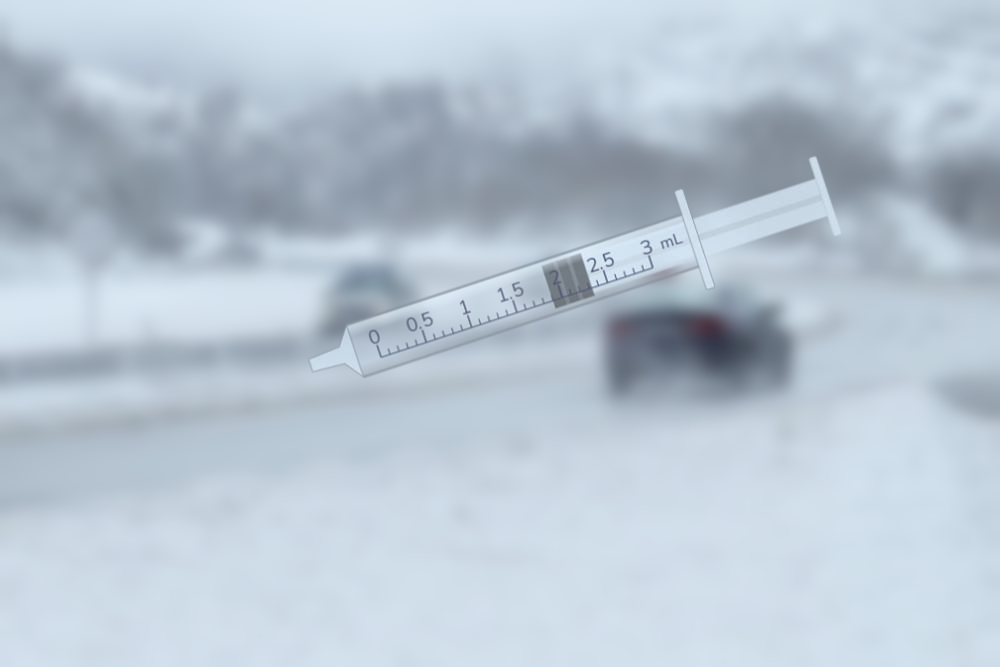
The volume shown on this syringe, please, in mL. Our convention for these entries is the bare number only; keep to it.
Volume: 1.9
